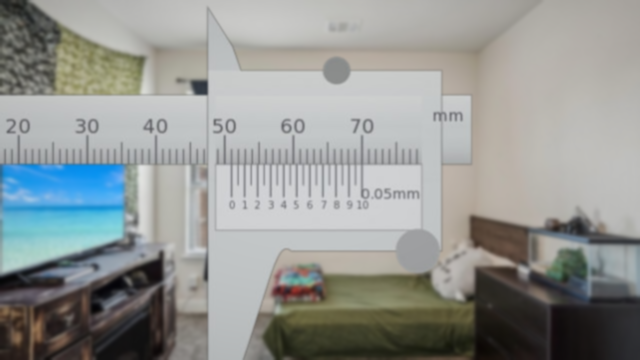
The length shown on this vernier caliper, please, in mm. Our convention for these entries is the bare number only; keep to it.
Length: 51.0
